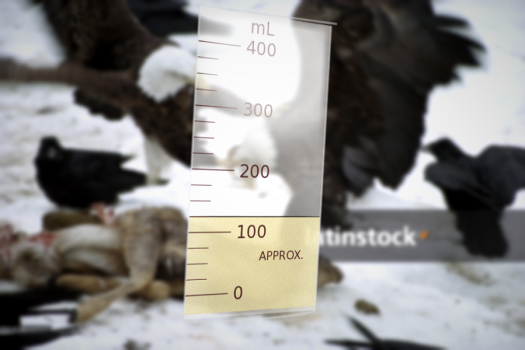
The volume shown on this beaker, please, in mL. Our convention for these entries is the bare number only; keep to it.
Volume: 125
